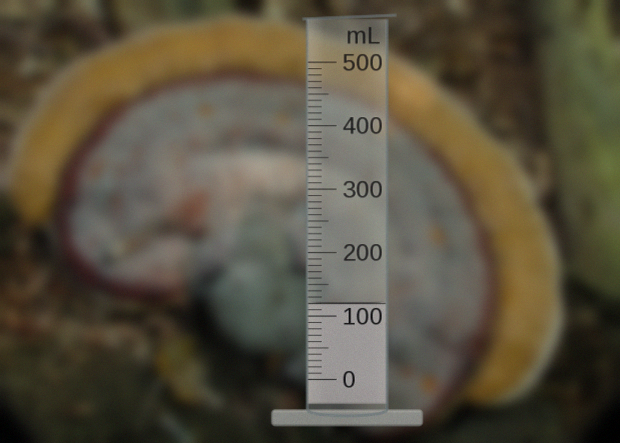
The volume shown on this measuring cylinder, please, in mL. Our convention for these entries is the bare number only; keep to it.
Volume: 120
